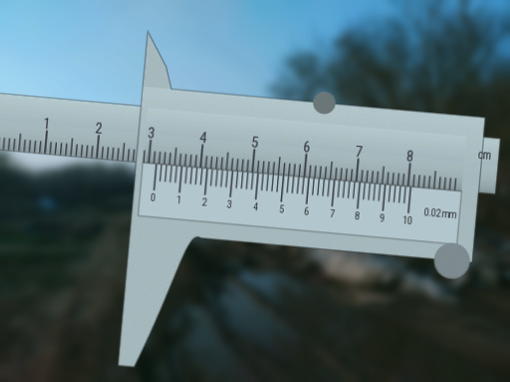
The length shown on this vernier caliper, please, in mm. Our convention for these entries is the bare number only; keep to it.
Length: 31.5
